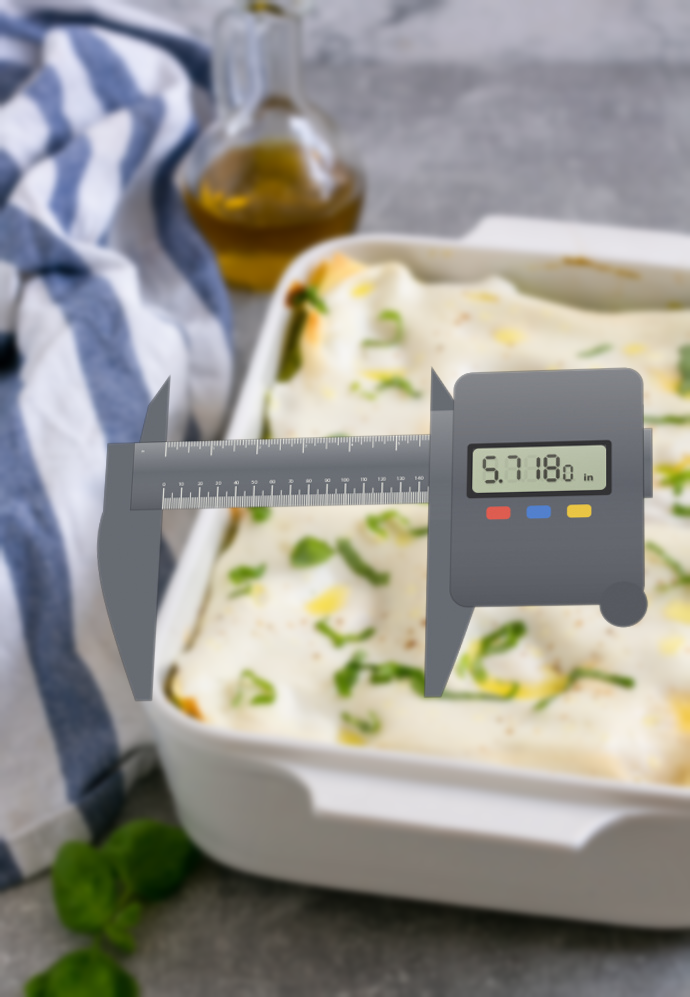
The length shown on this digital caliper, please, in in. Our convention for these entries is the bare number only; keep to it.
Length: 5.7180
